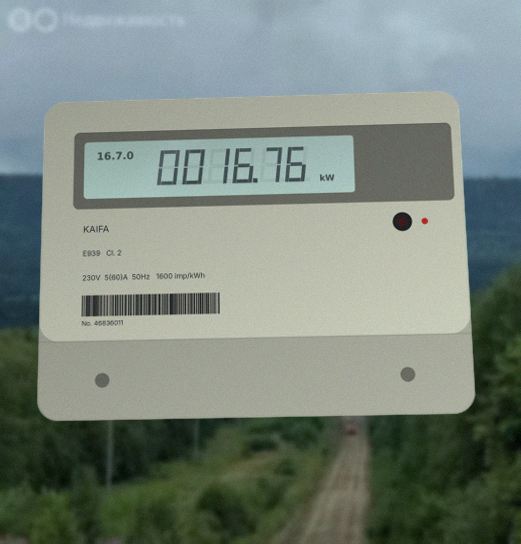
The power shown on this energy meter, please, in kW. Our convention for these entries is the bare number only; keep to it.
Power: 16.76
